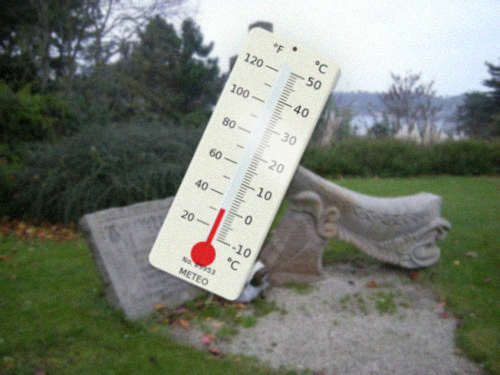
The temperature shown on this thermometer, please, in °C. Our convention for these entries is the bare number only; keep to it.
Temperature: 0
